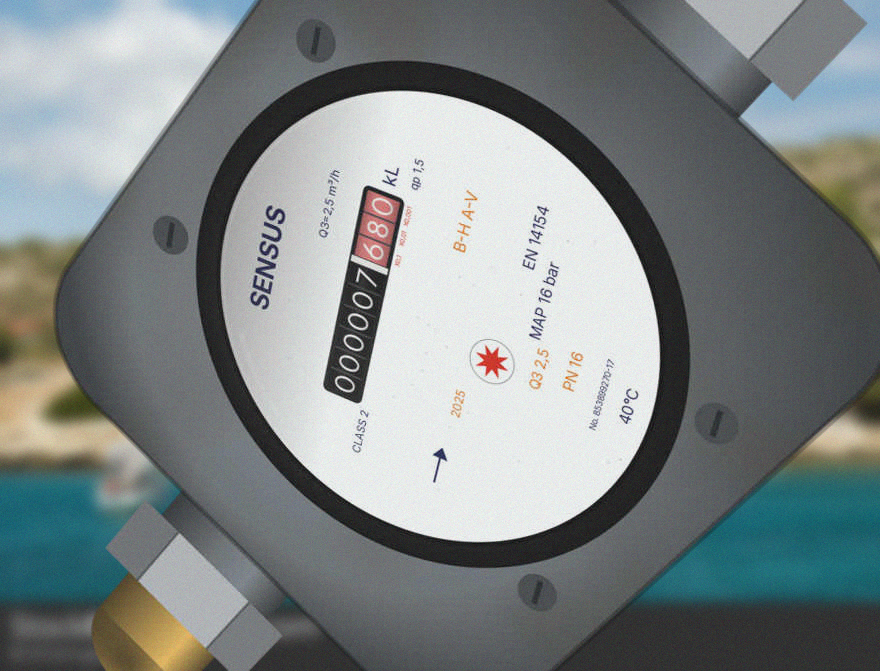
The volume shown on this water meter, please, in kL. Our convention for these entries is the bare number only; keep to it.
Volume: 7.680
